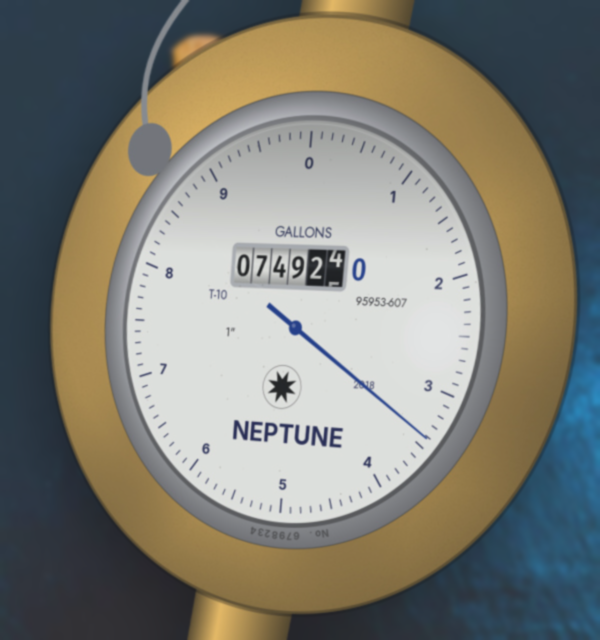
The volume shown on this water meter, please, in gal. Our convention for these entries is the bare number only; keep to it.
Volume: 749243.4
